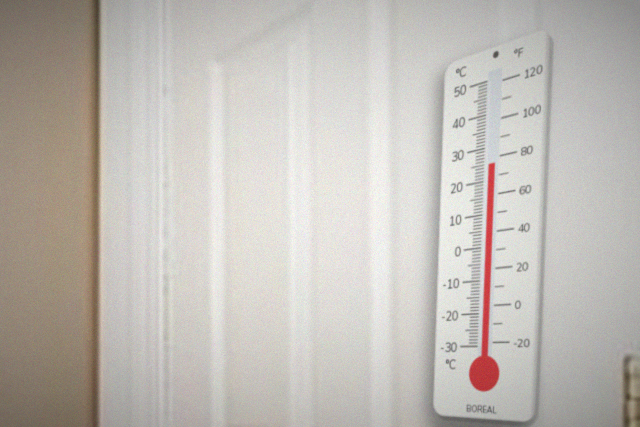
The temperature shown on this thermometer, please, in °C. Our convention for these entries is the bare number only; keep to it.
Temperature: 25
